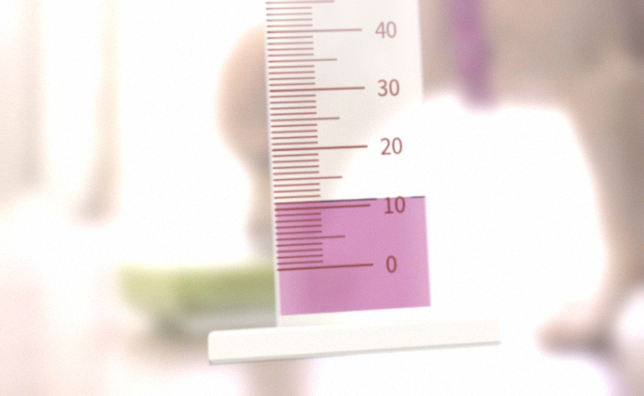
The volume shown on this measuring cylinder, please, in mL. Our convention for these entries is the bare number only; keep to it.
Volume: 11
